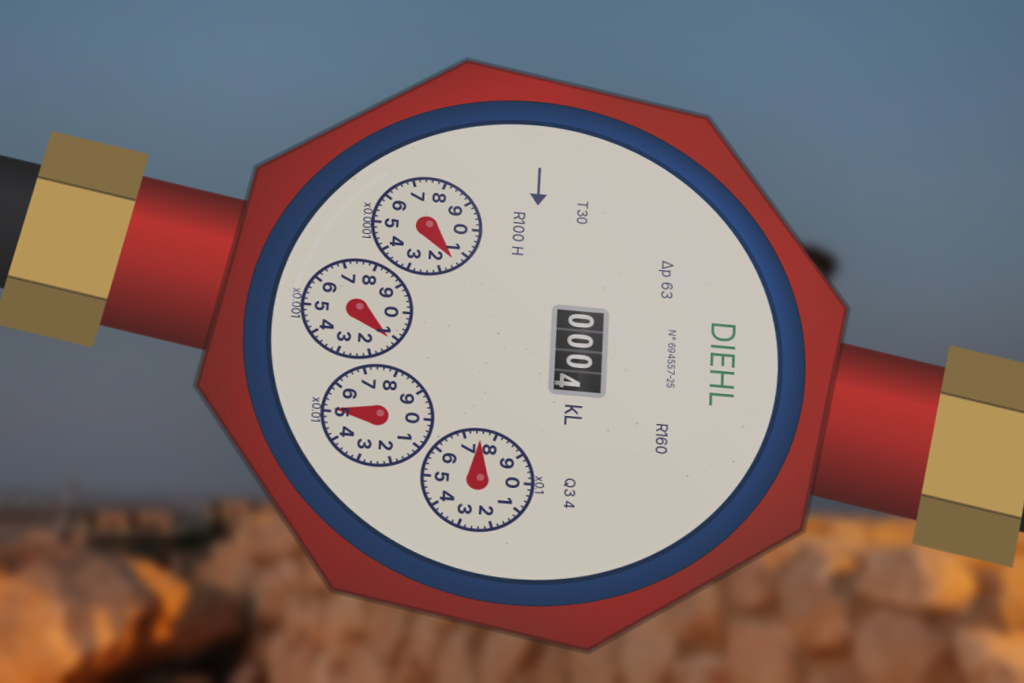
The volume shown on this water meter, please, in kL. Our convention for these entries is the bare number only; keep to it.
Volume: 3.7511
